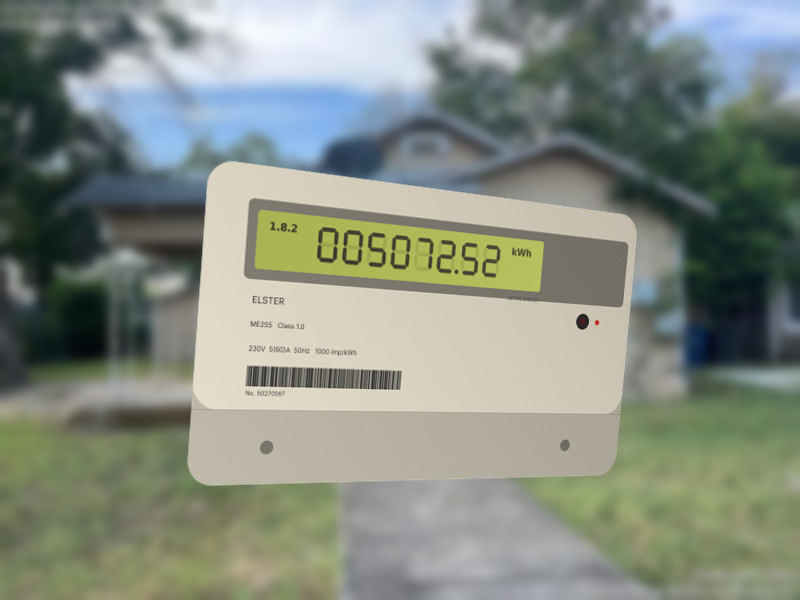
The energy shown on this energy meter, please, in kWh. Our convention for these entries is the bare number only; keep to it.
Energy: 5072.52
